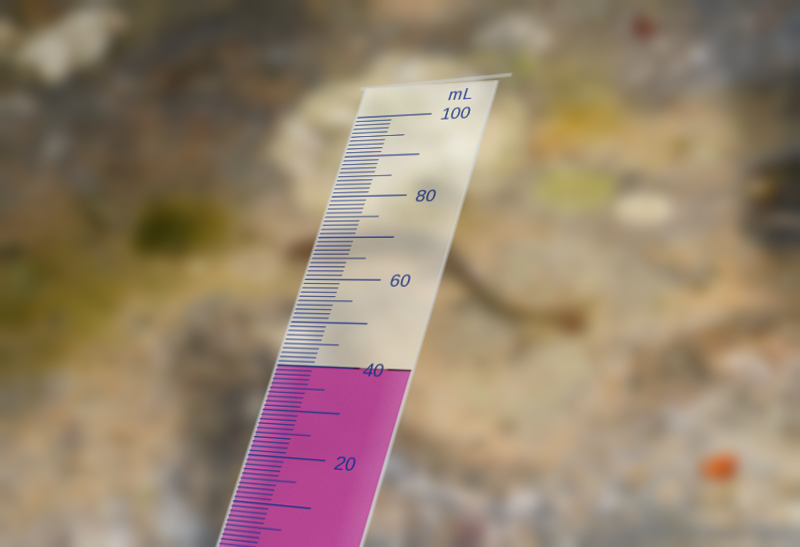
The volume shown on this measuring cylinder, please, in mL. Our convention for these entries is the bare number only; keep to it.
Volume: 40
